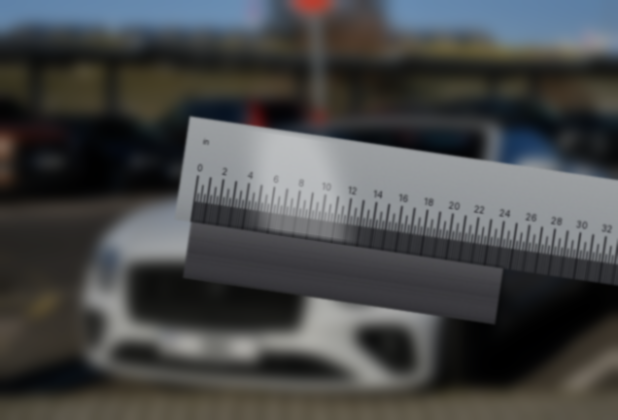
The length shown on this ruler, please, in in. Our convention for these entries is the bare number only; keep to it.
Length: 24.5
